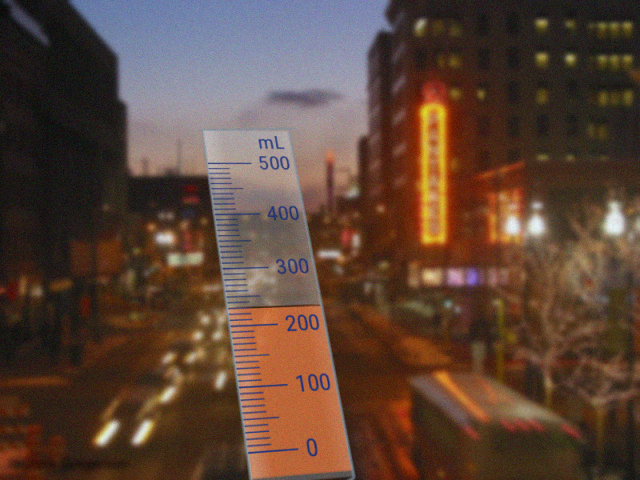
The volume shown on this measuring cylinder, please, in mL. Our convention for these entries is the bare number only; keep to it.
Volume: 230
